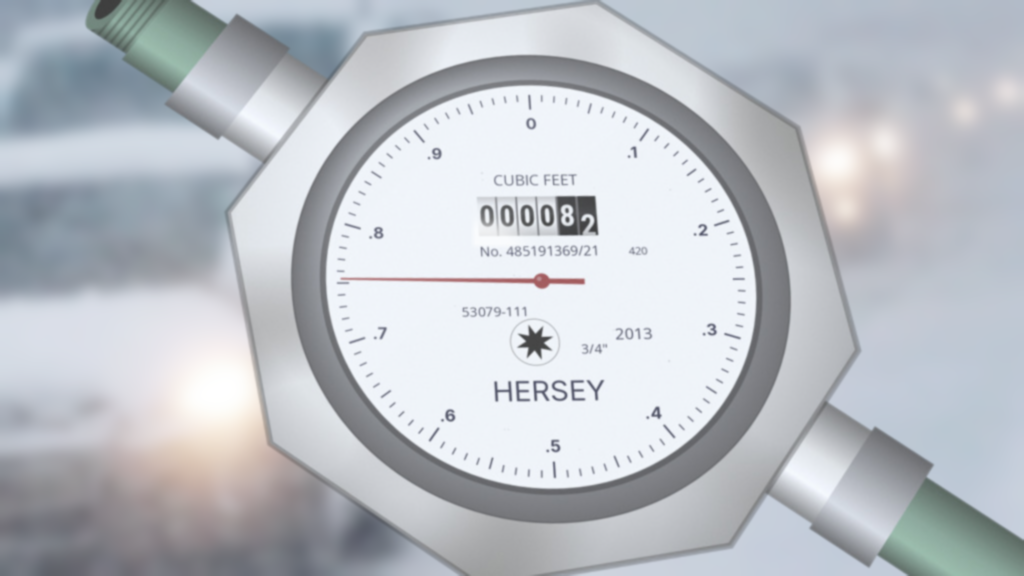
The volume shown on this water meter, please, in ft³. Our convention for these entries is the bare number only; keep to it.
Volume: 81.75
